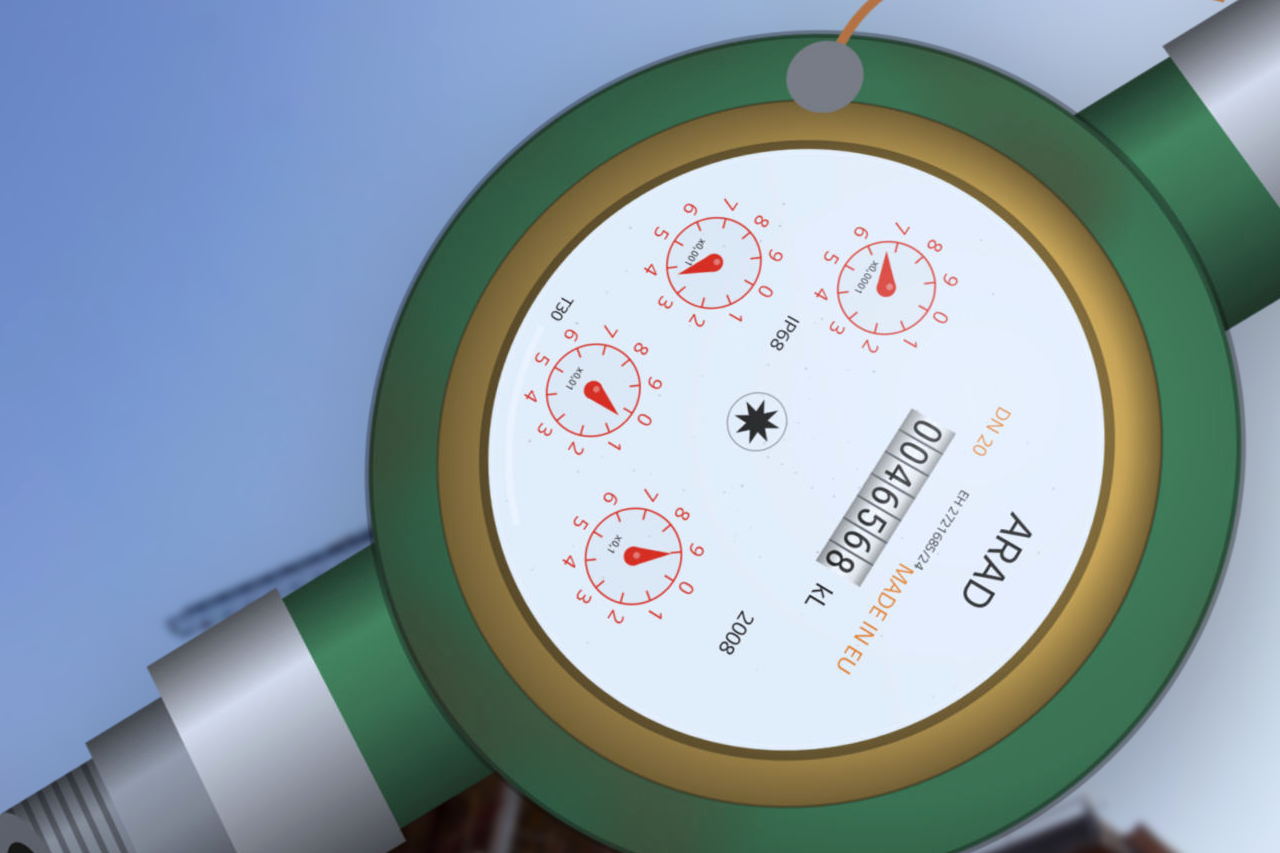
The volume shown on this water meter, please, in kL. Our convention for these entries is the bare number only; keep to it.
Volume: 46567.9036
